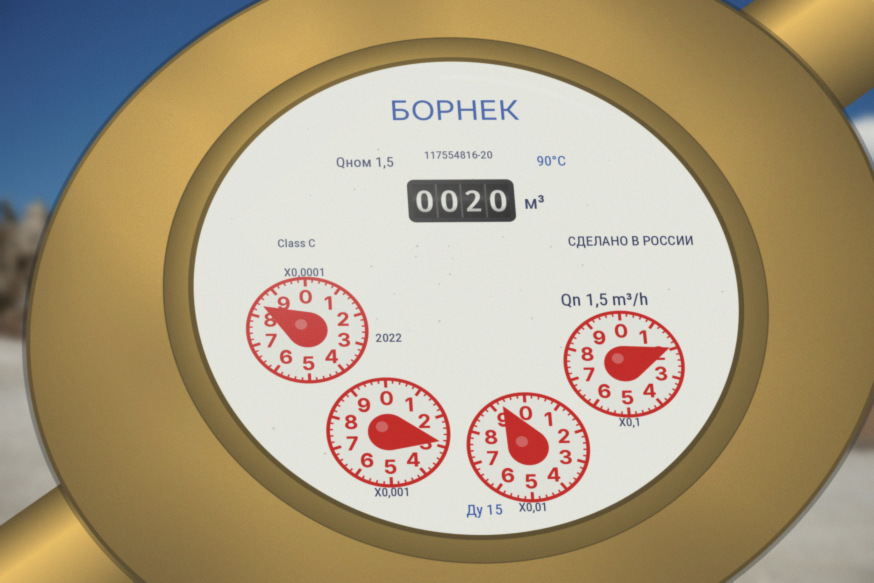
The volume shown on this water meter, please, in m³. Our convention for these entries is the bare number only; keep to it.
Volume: 20.1928
